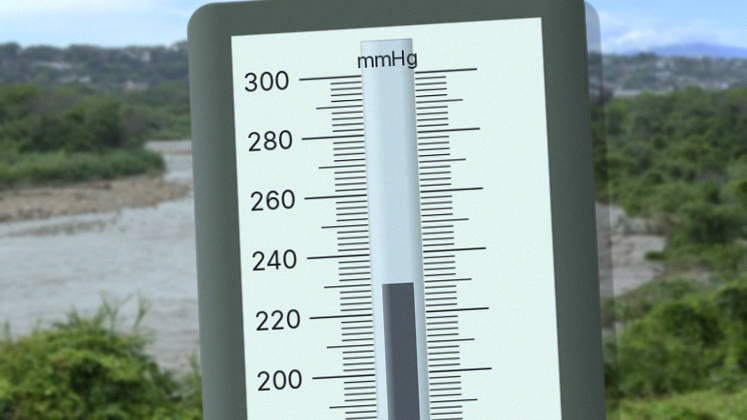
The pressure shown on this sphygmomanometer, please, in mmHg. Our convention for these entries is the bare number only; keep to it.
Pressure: 230
